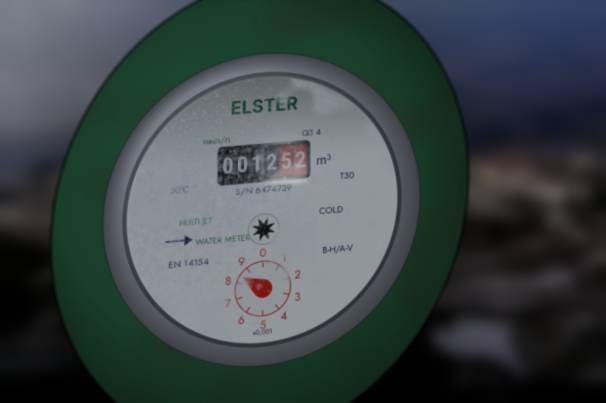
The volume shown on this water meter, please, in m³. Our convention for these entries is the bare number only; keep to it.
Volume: 12.528
